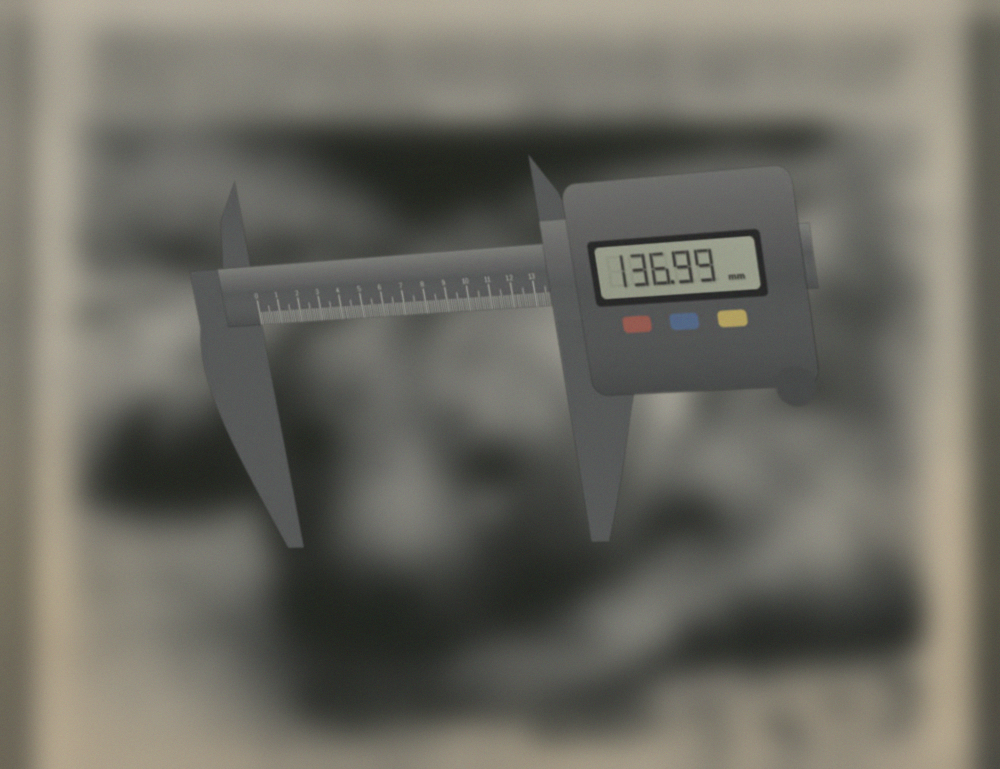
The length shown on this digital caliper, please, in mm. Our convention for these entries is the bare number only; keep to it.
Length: 136.99
